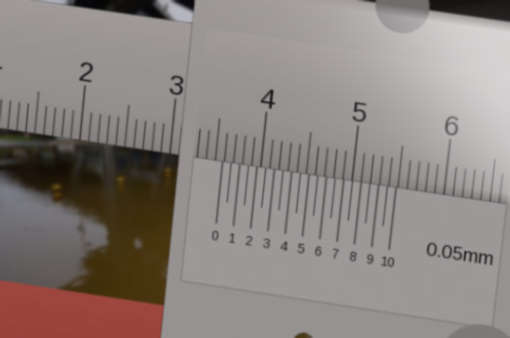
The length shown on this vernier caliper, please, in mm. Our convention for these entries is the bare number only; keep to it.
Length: 35.8
